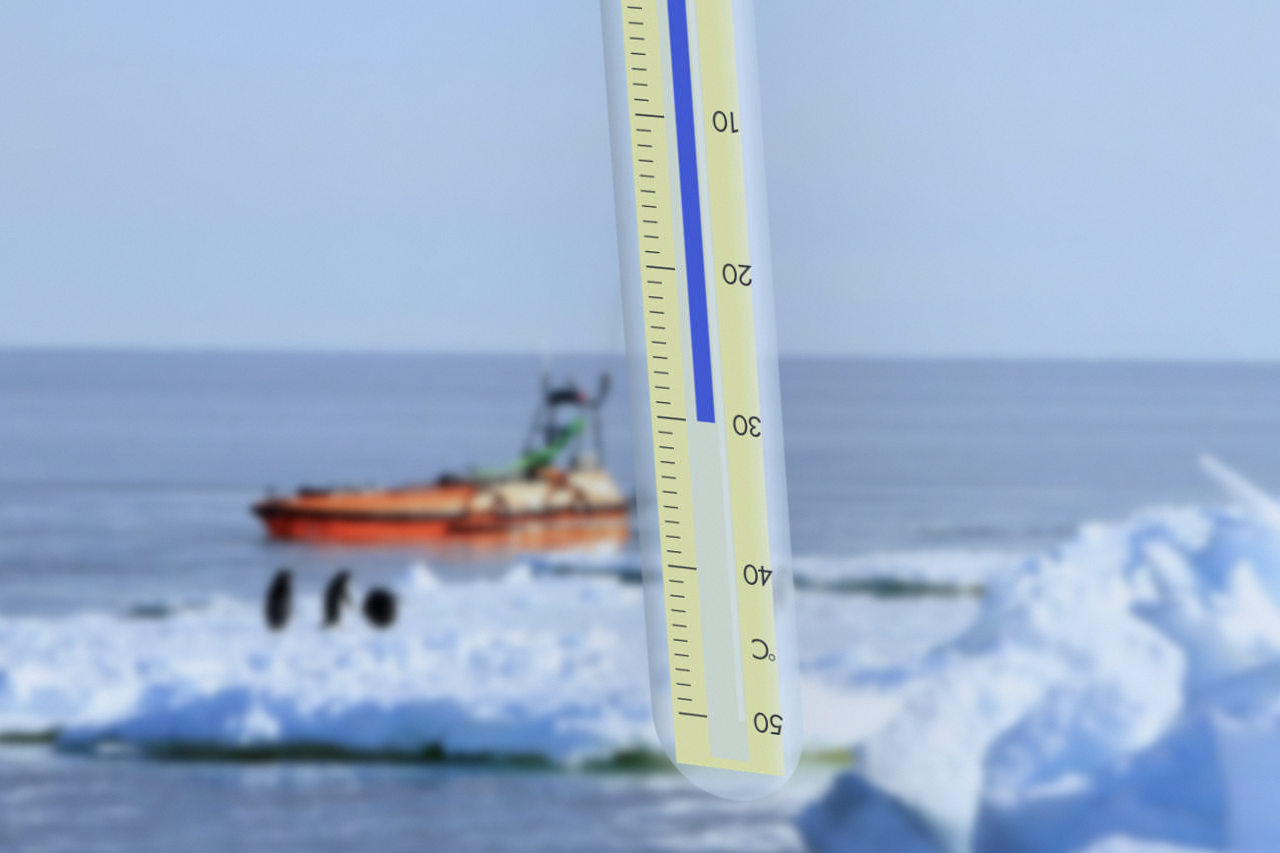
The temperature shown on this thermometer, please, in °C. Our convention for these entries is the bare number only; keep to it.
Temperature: 30
